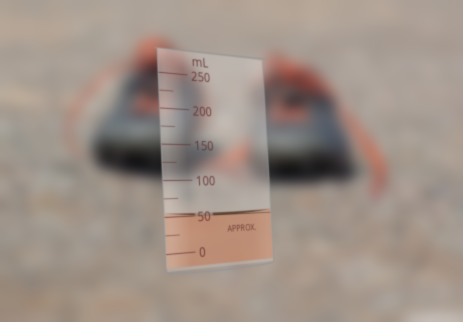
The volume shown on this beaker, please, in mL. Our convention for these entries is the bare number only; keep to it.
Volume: 50
